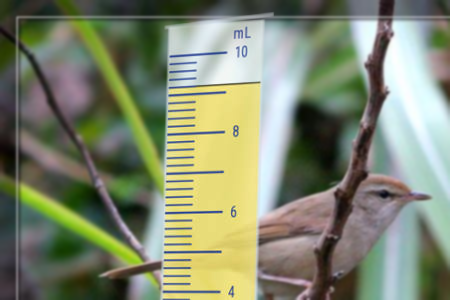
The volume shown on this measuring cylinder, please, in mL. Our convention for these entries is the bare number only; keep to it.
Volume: 9.2
